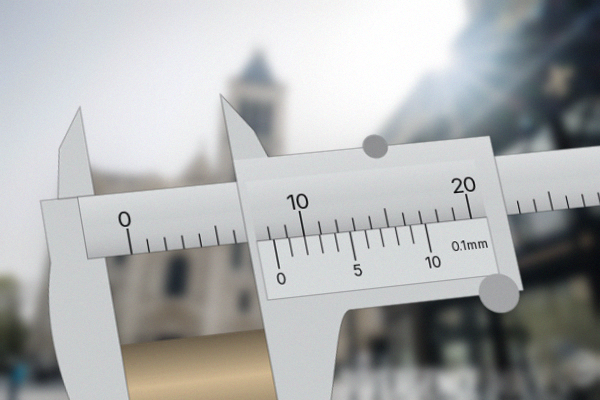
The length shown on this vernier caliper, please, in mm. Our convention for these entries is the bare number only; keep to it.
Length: 8.2
